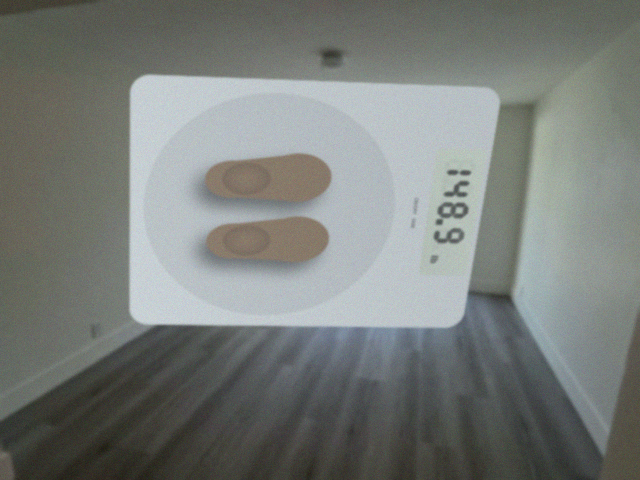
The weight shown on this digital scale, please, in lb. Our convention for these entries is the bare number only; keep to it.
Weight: 148.9
